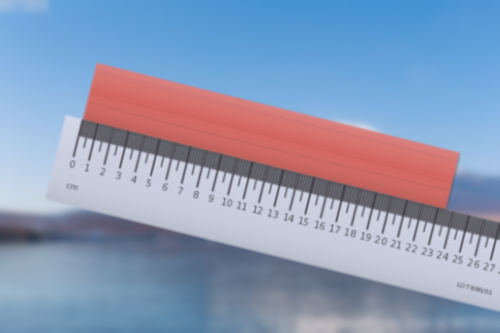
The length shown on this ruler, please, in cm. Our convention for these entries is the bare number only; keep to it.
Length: 23.5
